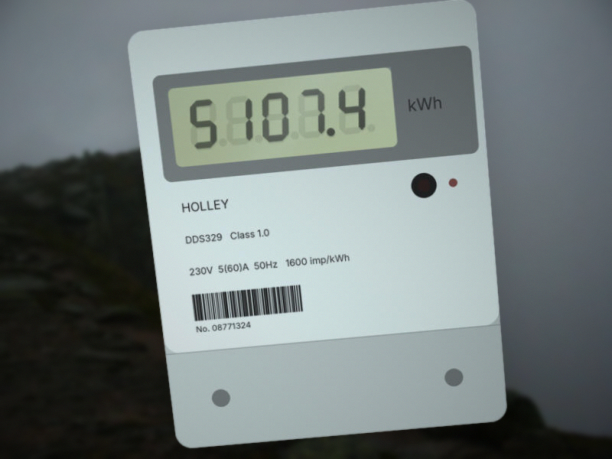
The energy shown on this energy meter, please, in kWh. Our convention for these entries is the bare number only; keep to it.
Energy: 5107.4
